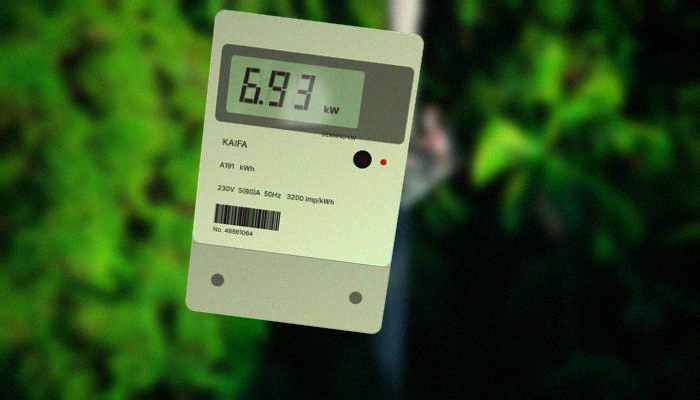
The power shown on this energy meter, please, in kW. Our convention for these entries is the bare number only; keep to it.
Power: 6.93
